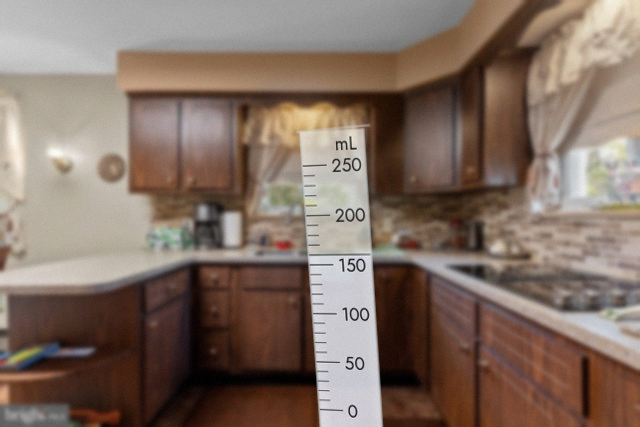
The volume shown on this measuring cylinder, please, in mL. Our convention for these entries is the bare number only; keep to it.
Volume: 160
